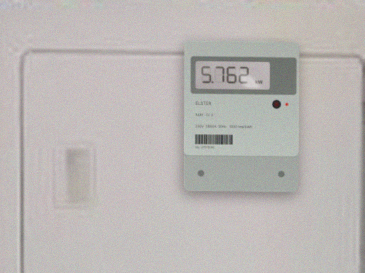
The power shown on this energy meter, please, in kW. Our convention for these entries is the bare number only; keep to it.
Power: 5.762
